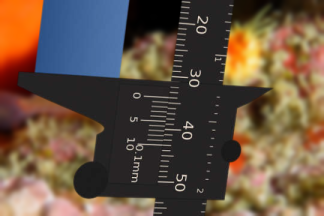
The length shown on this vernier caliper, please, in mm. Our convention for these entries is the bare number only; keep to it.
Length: 34.0
